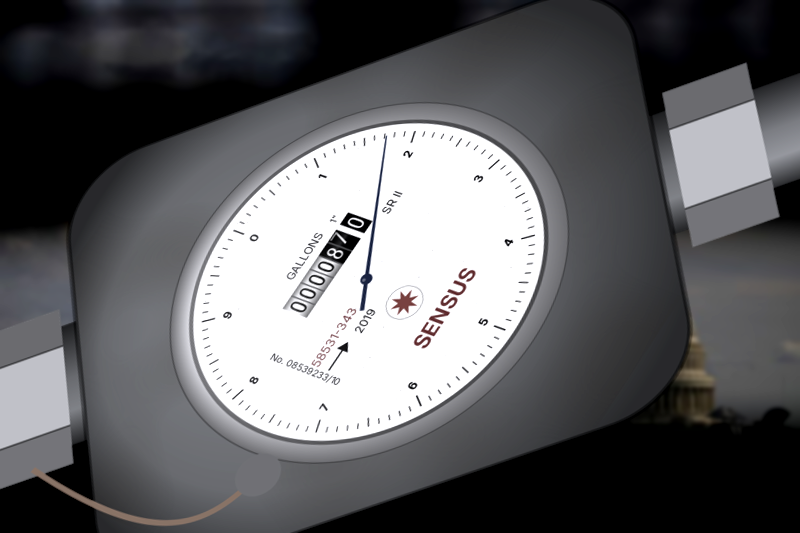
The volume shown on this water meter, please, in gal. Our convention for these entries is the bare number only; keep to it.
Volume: 871.7
